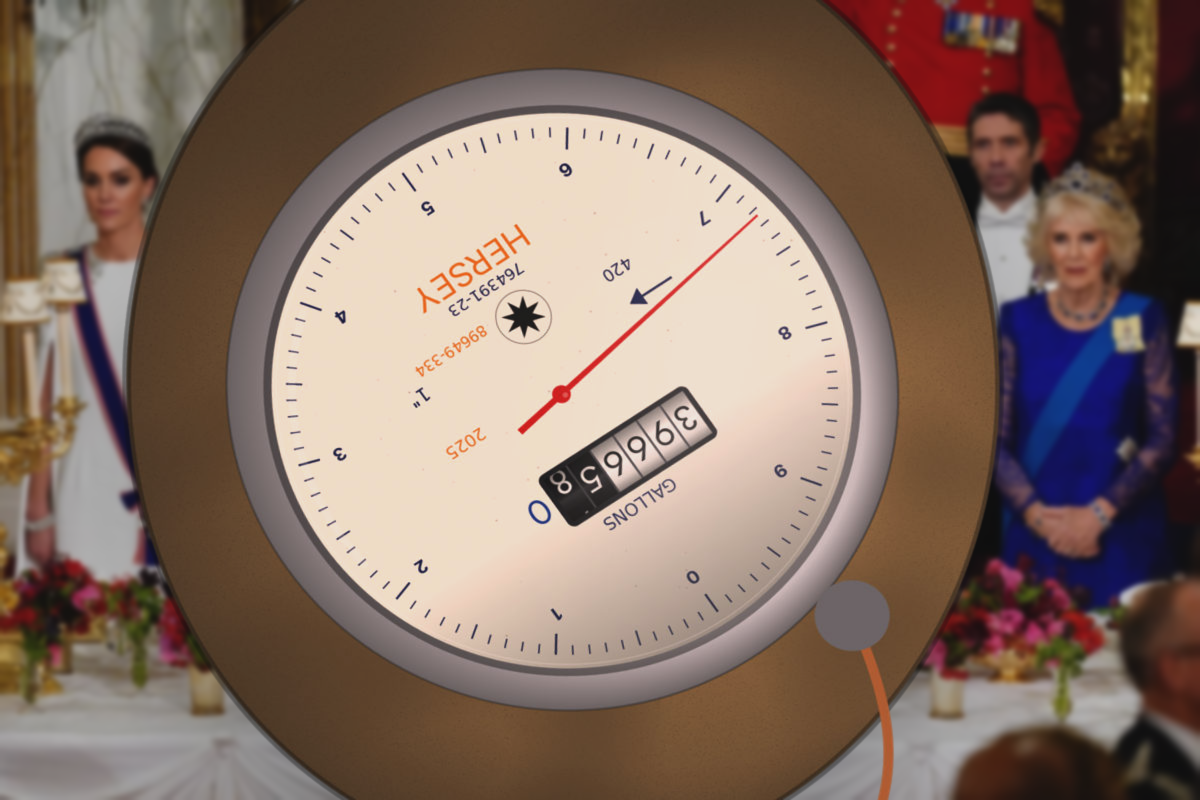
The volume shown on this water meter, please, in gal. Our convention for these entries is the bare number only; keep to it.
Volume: 3966577.2
